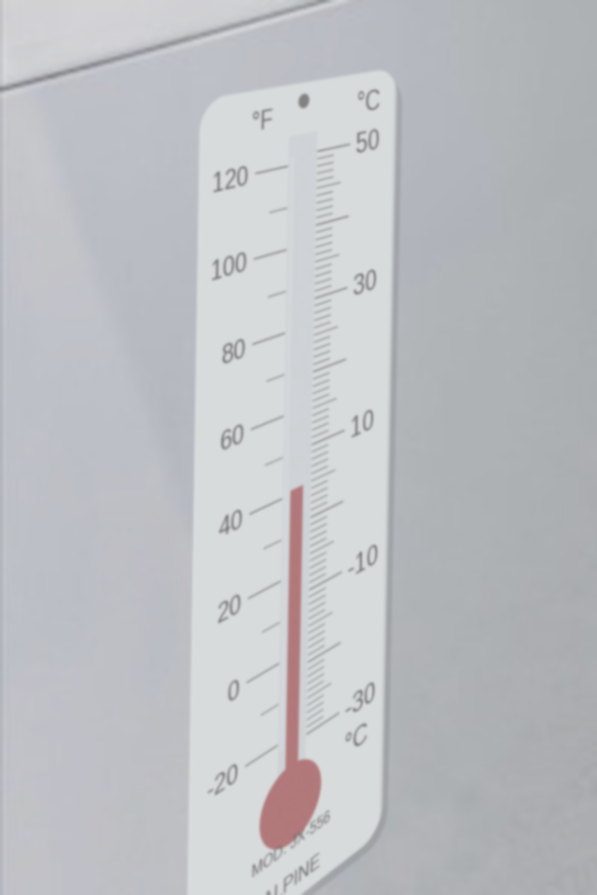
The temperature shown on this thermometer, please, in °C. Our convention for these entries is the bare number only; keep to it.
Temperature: 5
